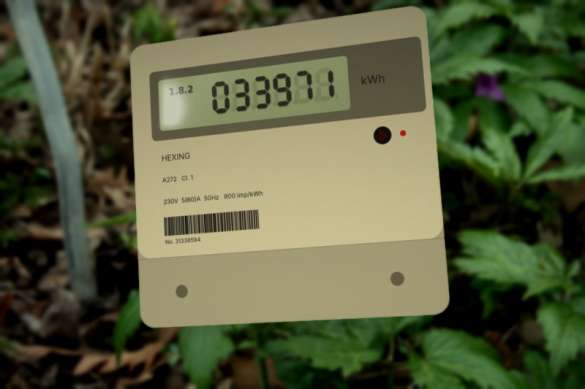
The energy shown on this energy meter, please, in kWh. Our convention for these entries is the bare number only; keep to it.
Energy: 33971
